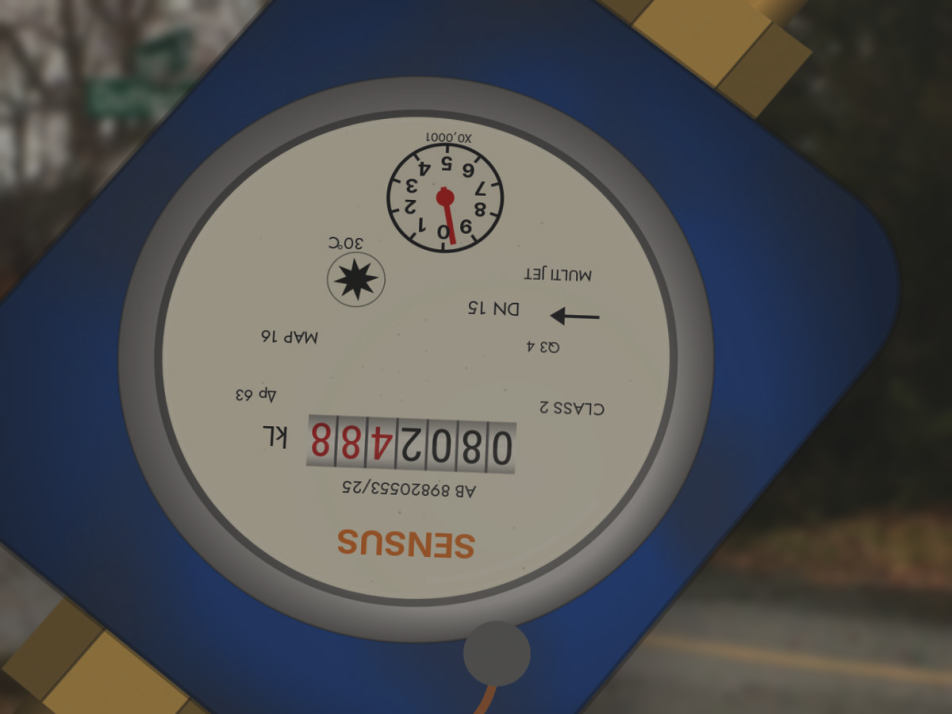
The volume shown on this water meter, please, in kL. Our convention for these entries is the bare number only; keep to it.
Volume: 802.4879
